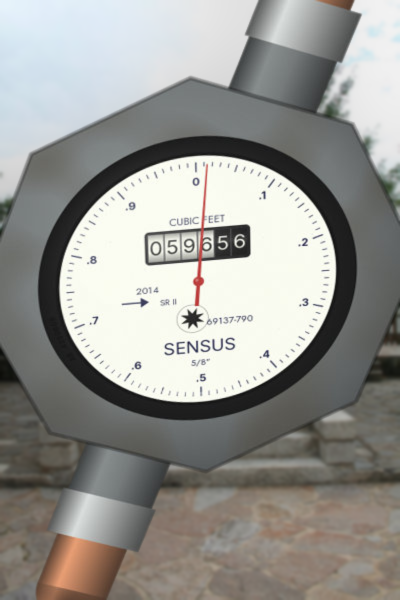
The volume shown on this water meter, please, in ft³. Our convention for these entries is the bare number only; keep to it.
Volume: 59656.01
